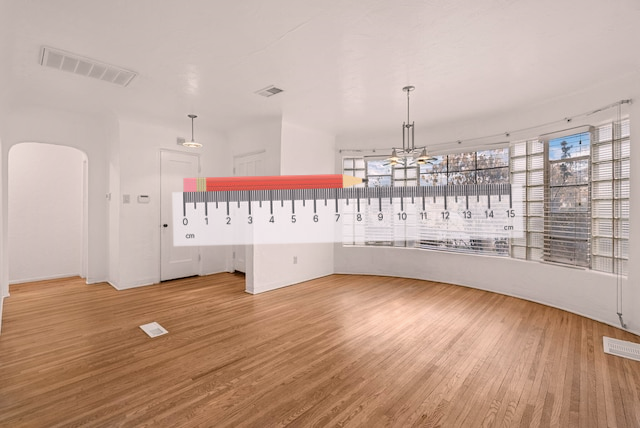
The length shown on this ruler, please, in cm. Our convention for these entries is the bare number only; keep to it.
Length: 8.5
